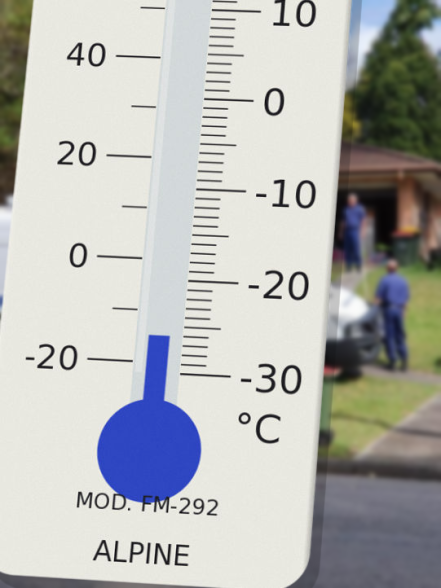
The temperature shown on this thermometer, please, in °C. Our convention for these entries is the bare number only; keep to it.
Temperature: -26
